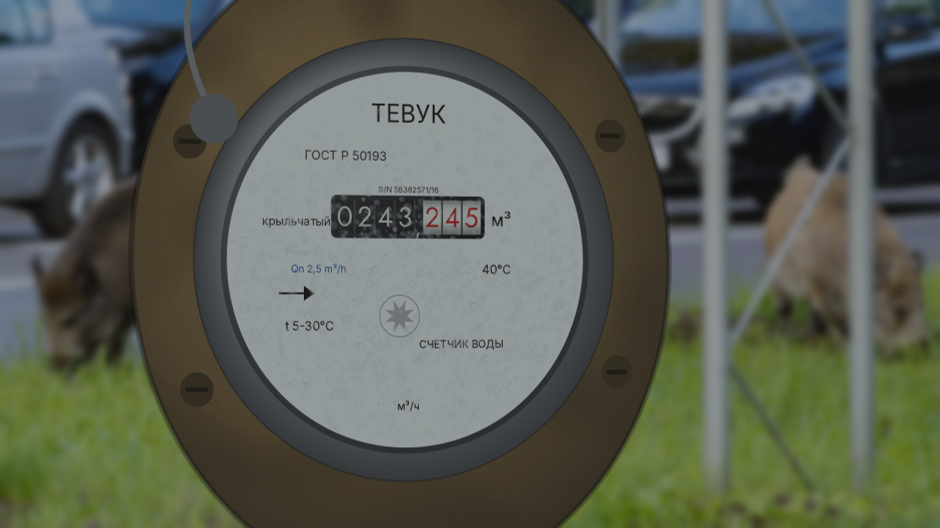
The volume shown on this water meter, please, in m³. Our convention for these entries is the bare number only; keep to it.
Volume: 243.245
